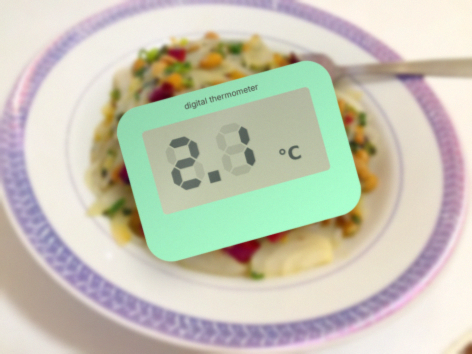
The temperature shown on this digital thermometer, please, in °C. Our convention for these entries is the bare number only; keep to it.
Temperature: 2.1
